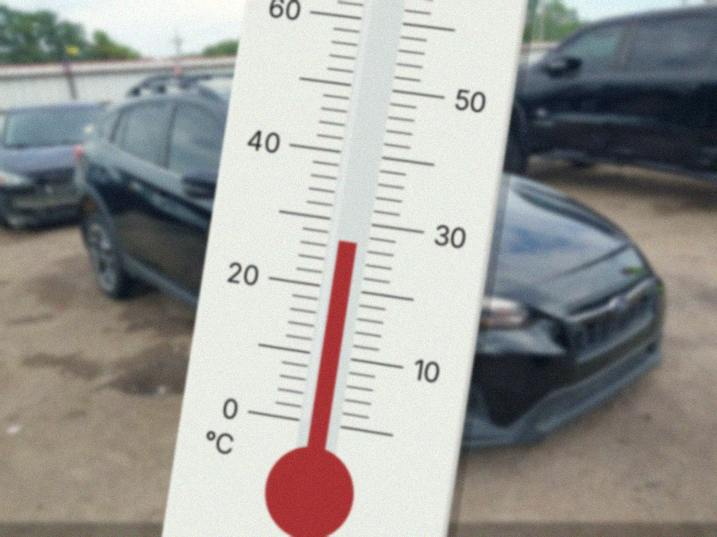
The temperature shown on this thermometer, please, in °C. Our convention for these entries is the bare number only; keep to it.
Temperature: 27
